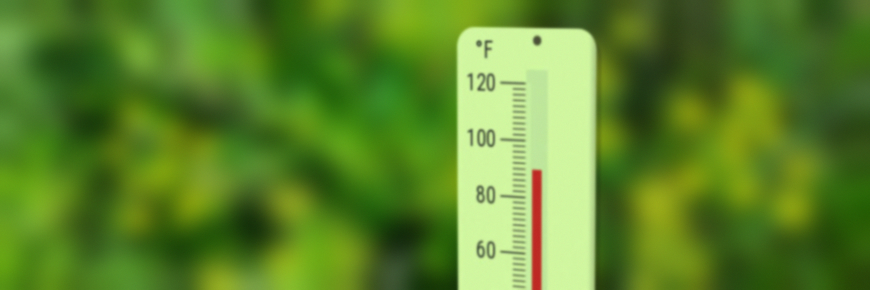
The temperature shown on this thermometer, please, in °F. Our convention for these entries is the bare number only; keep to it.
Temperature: 90
